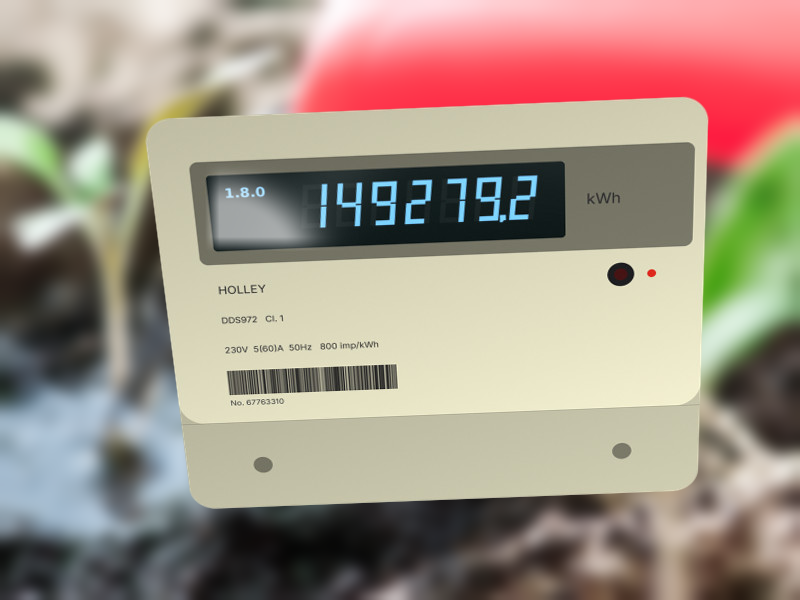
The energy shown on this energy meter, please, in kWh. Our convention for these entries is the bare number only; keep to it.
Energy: 149279.2
